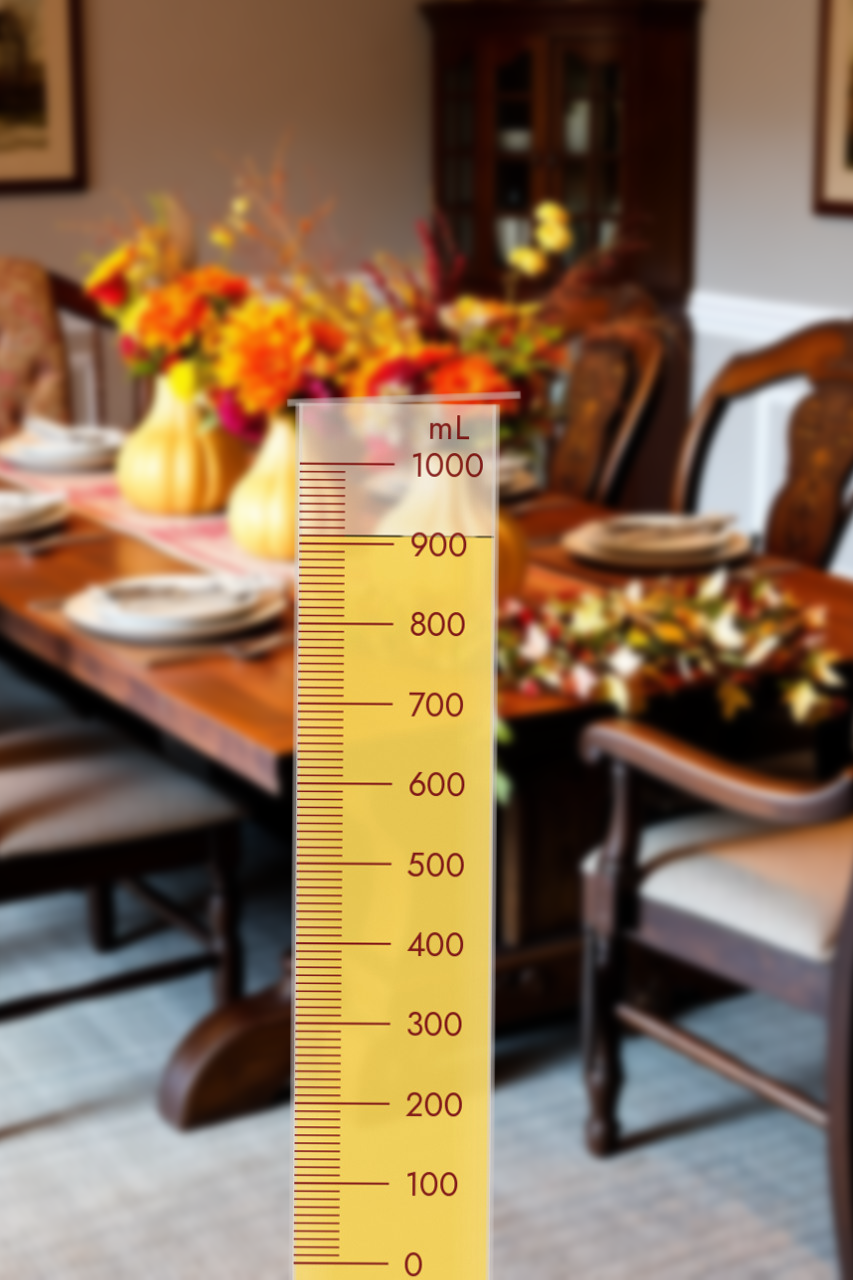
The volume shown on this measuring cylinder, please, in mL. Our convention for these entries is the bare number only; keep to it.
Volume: 910
